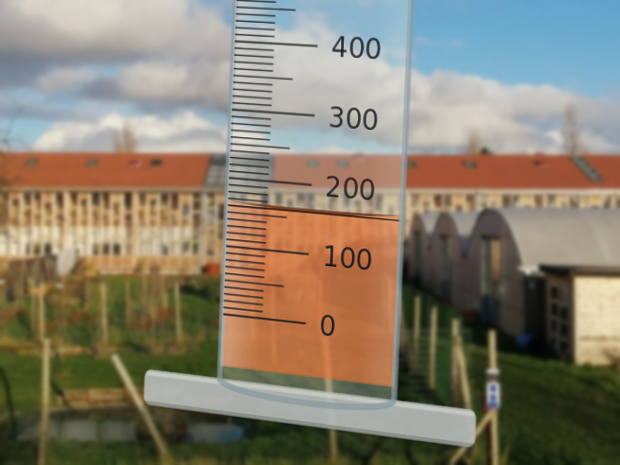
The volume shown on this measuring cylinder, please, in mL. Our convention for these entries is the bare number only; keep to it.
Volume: 160
